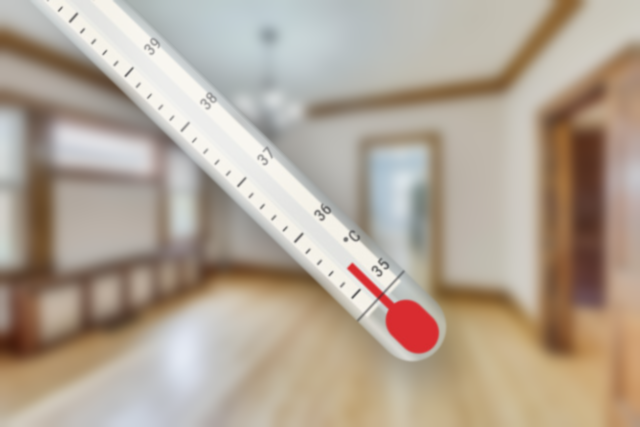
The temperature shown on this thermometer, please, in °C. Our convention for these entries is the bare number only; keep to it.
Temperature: 35.3
